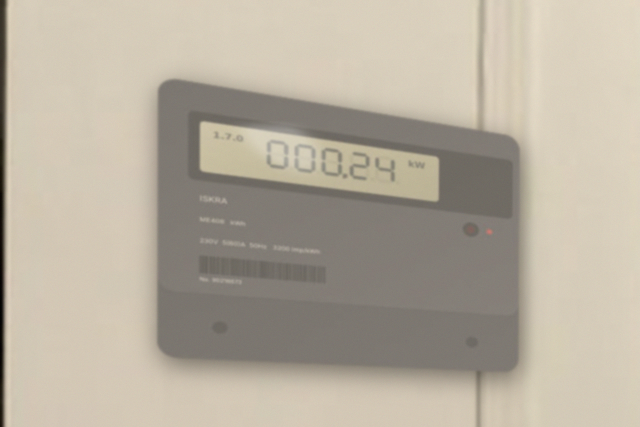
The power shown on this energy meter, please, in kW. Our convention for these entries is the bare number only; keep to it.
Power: 0.24
